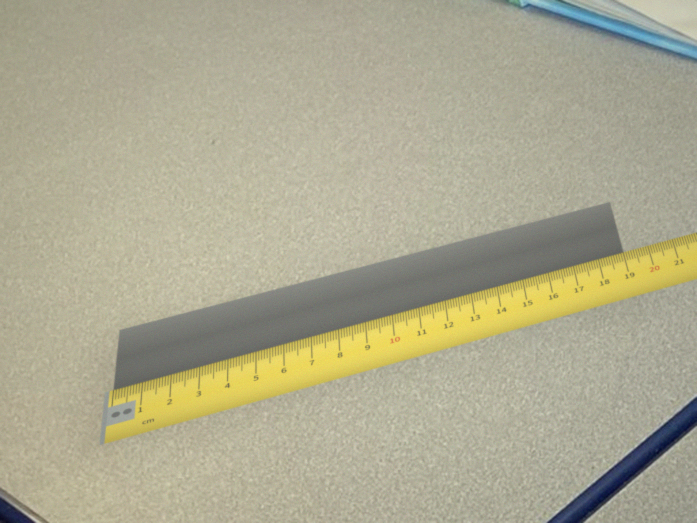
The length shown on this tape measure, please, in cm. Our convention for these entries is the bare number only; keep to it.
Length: 19
